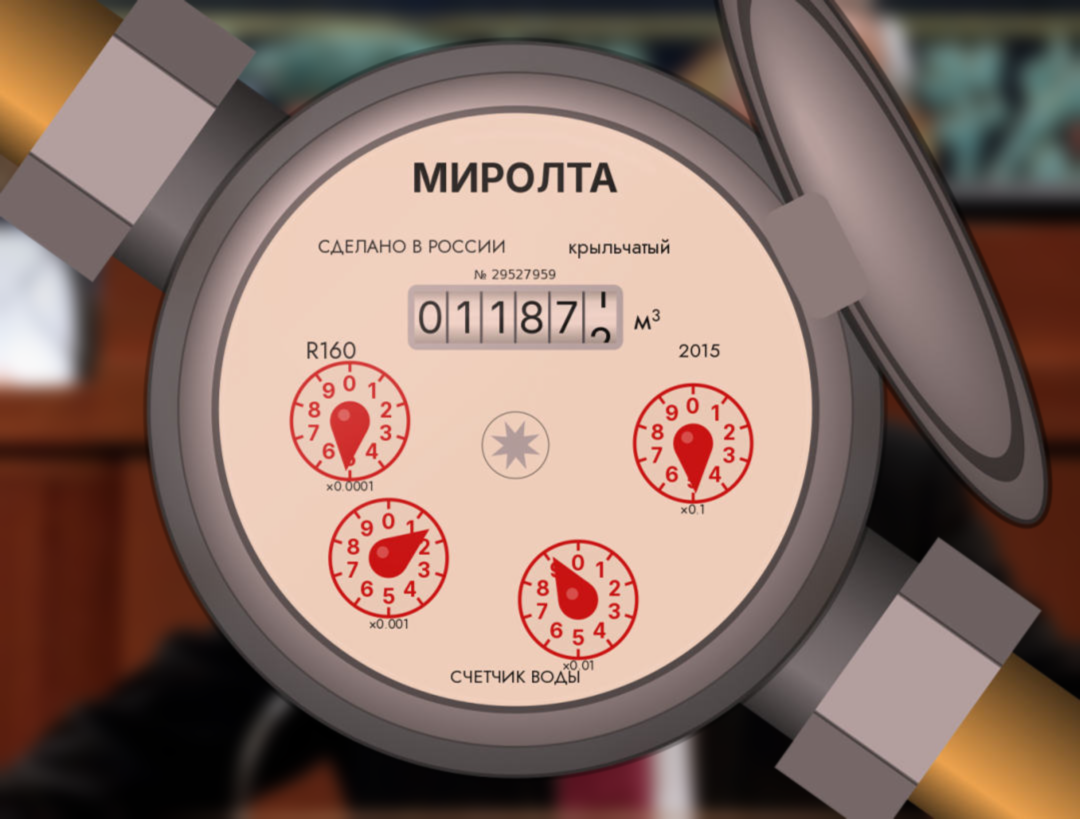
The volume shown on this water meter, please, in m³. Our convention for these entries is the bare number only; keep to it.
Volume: 11871.4915
